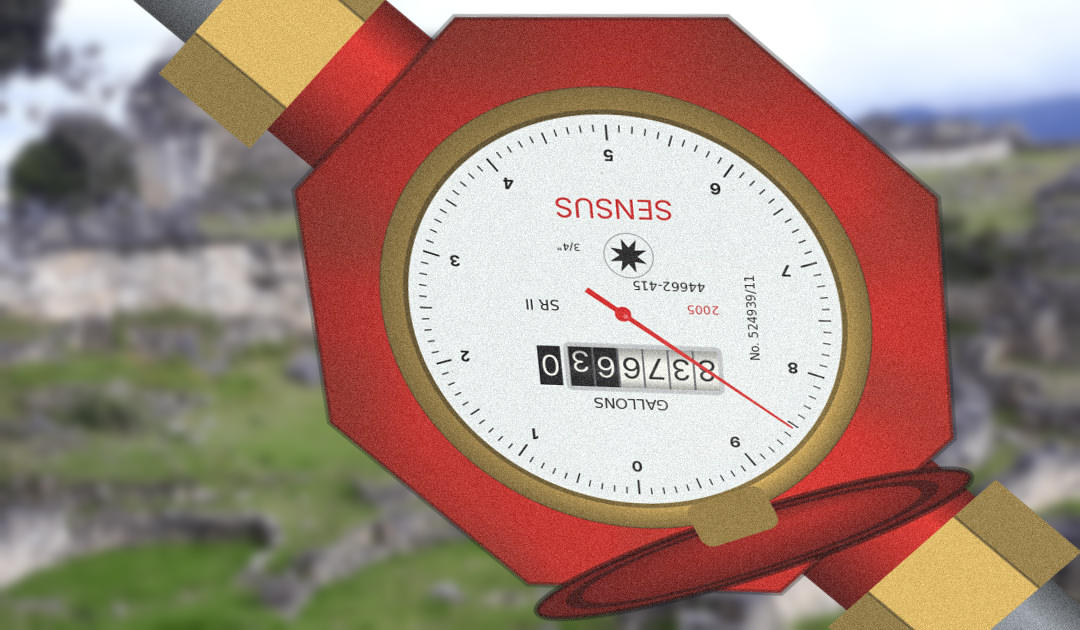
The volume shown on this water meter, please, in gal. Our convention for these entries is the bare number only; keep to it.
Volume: 8376628.5
